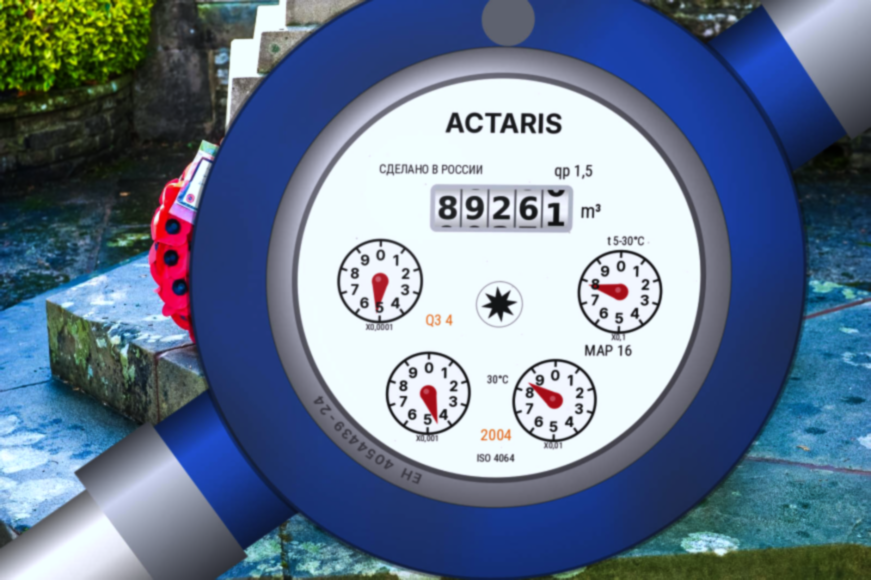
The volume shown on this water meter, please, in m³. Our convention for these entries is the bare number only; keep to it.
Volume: 89260.7845
